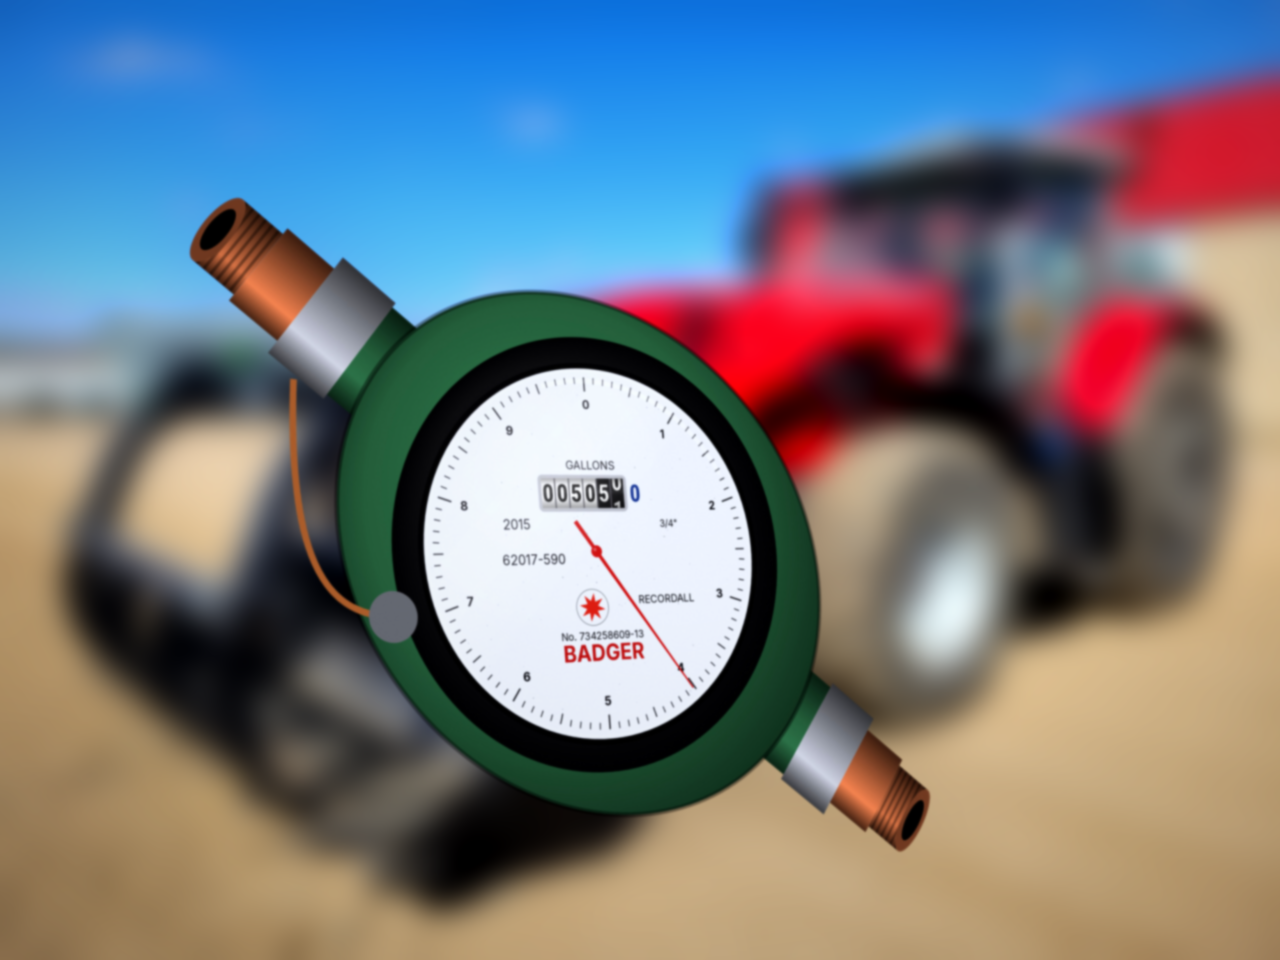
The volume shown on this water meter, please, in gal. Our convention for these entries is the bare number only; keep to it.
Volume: 50504.0
